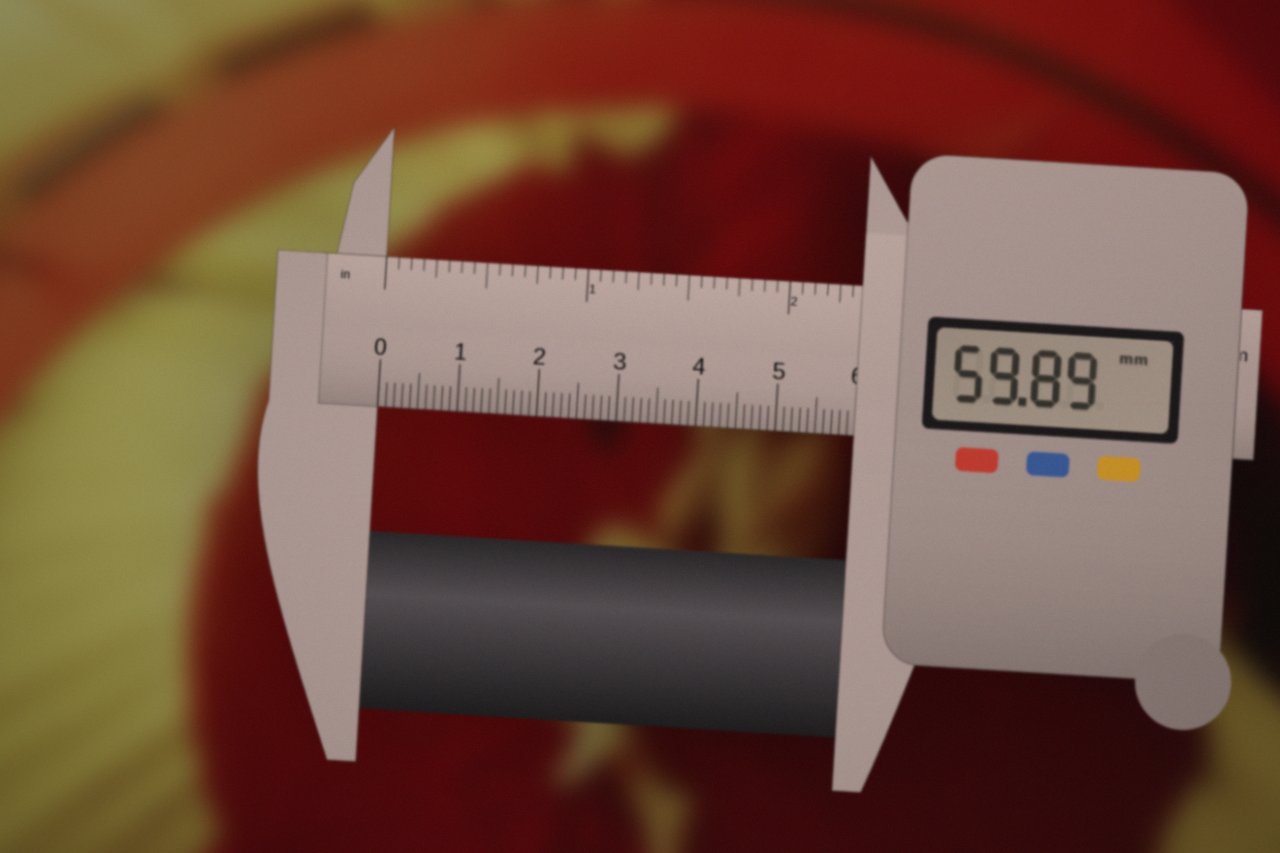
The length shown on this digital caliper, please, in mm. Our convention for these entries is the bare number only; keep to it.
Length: 59.89
